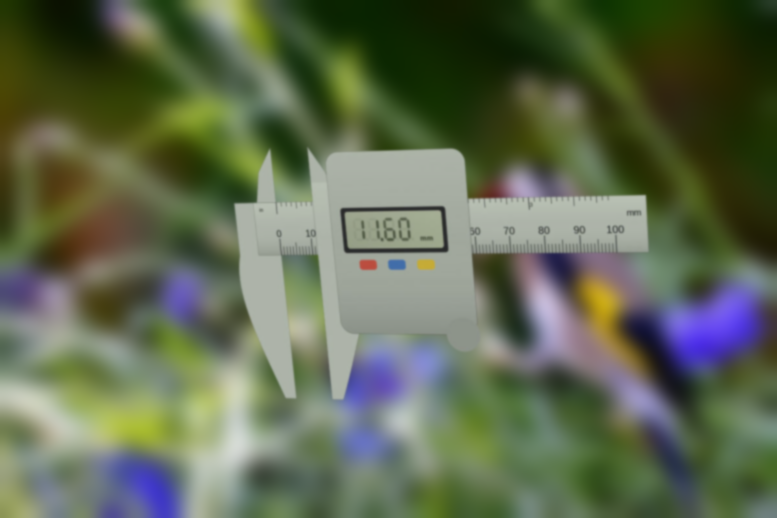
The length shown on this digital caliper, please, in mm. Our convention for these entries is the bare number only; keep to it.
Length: 11.60
